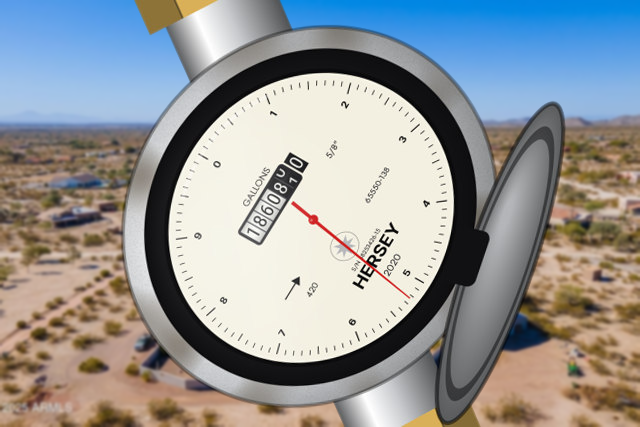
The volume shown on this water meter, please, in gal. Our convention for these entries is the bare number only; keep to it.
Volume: 1860805.2
